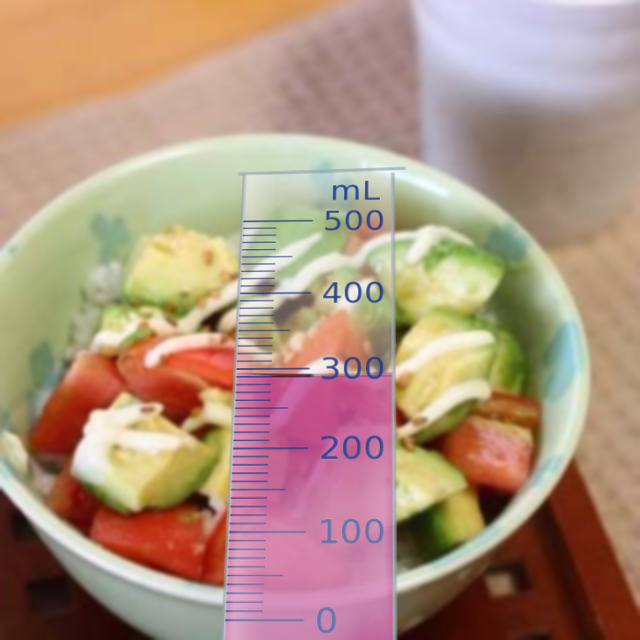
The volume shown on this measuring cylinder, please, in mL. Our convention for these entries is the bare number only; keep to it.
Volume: 290
